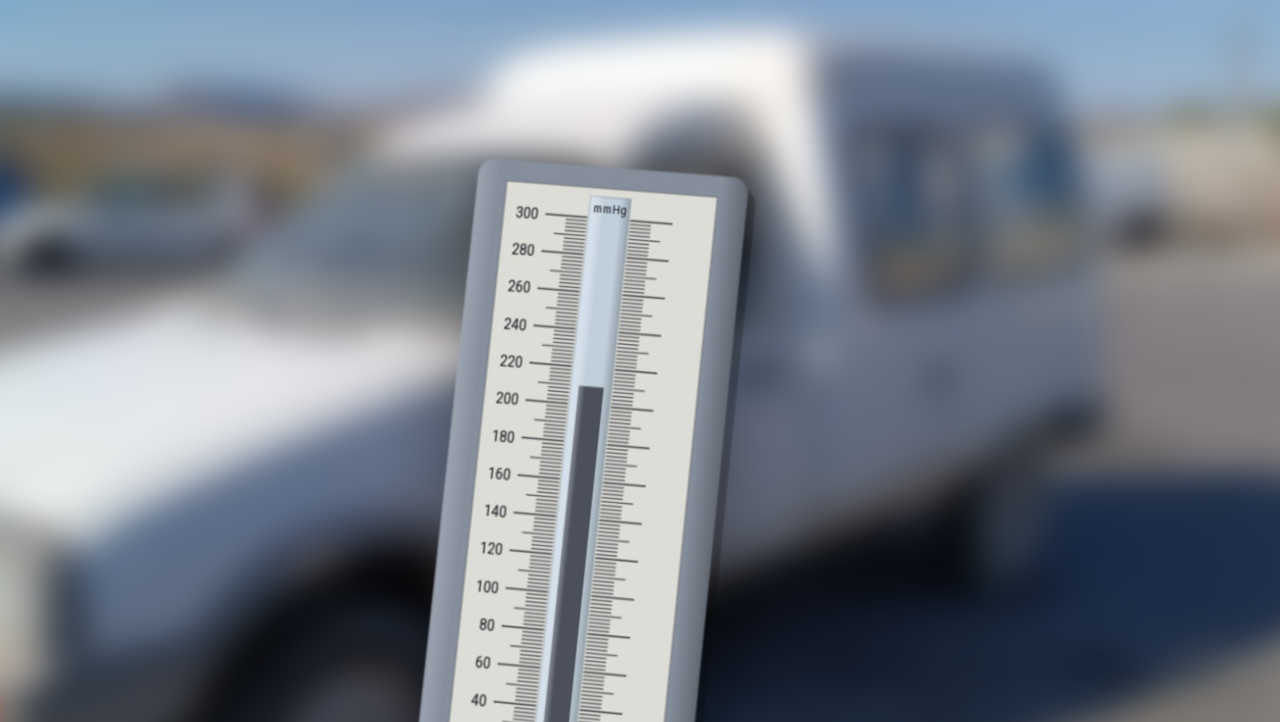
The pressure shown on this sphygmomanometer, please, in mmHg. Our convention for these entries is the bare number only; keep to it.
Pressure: 210
